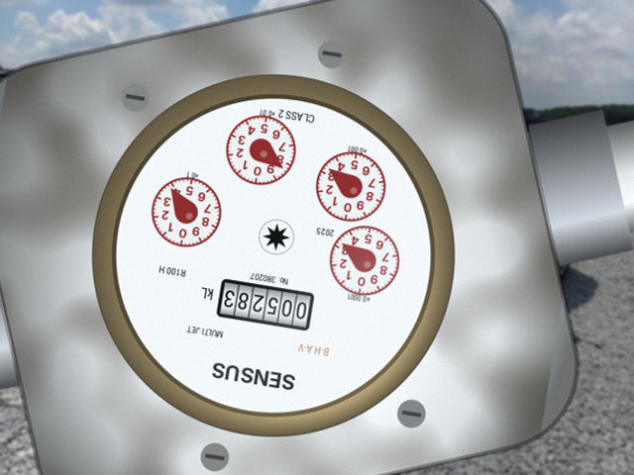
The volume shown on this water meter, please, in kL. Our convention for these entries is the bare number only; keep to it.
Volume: 5283.3833
